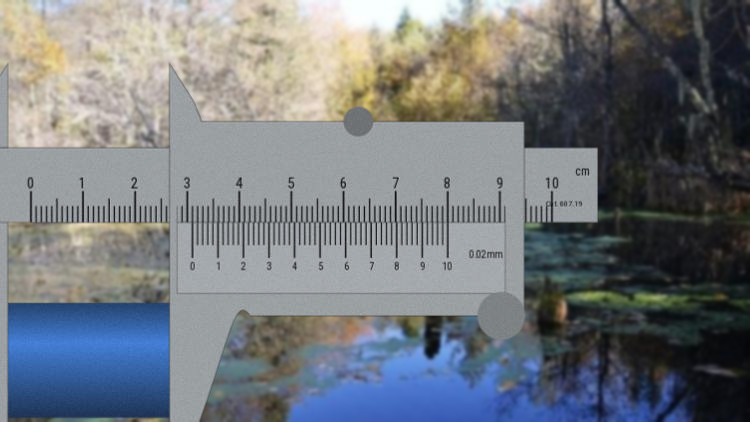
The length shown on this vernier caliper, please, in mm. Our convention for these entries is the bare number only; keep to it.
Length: 31.0
